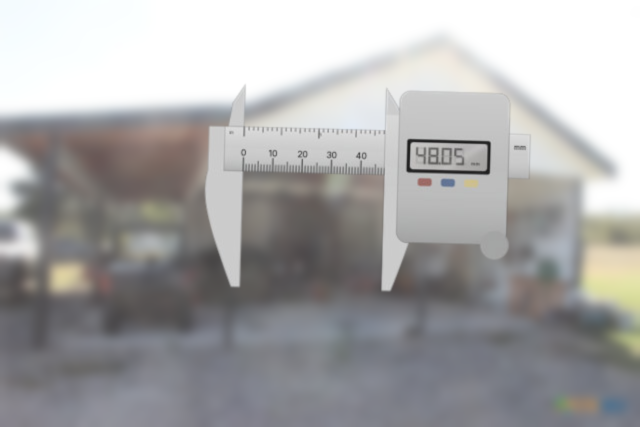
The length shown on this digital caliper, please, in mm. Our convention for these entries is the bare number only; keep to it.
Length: 48.05
